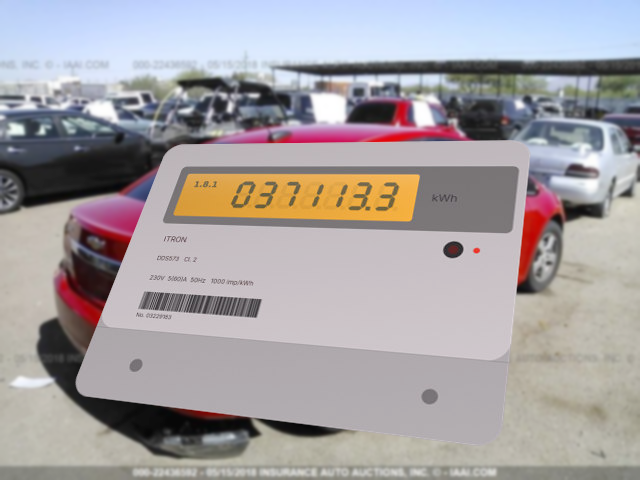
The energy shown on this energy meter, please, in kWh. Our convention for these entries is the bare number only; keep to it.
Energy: 37113.3
